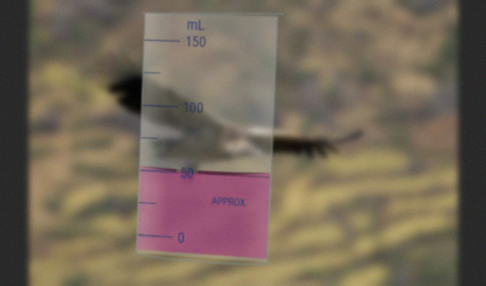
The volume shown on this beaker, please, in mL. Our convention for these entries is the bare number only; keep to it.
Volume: 50
